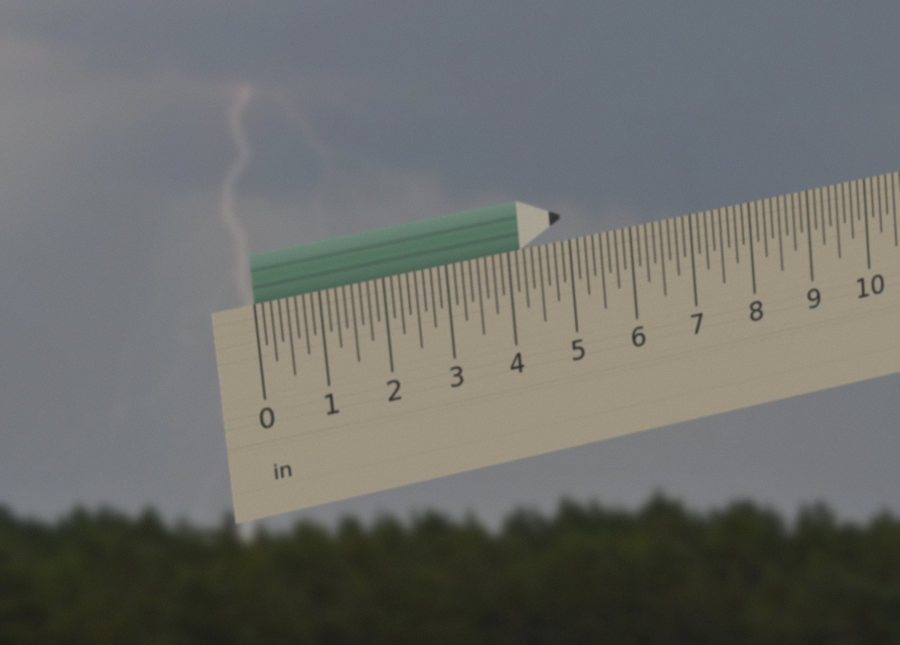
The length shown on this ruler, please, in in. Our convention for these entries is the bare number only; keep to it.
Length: 4.875
